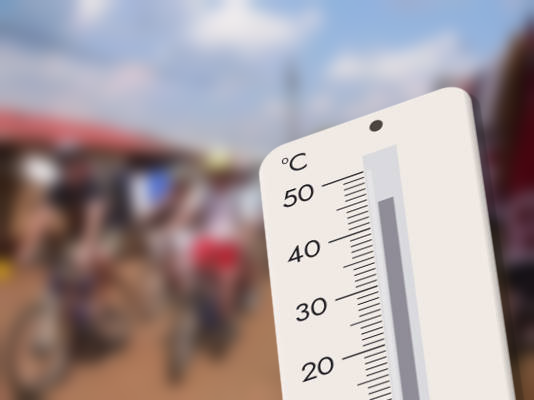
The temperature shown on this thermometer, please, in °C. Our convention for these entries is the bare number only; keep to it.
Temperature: 44
